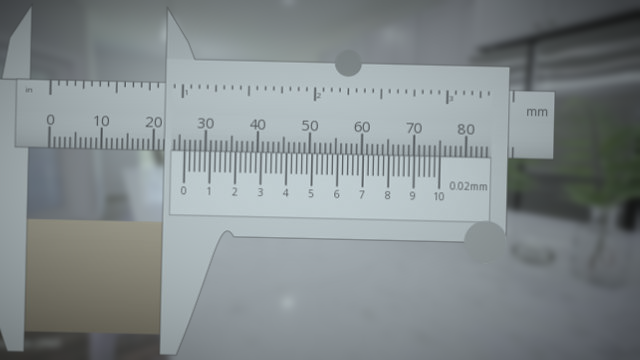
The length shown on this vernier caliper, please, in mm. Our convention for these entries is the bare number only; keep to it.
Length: 26.0
